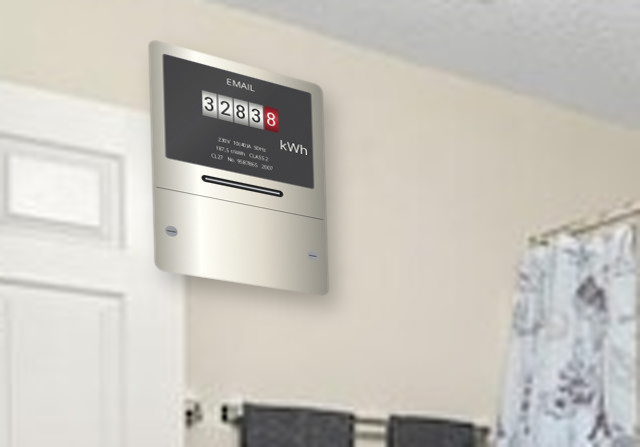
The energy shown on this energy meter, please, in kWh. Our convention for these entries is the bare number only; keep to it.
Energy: 3283.8
